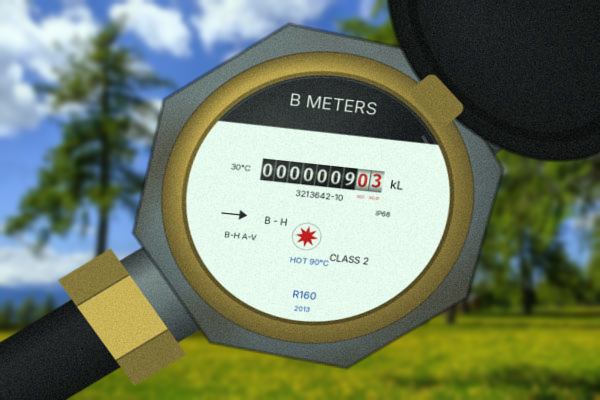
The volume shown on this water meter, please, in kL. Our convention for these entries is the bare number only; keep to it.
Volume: 9.03
